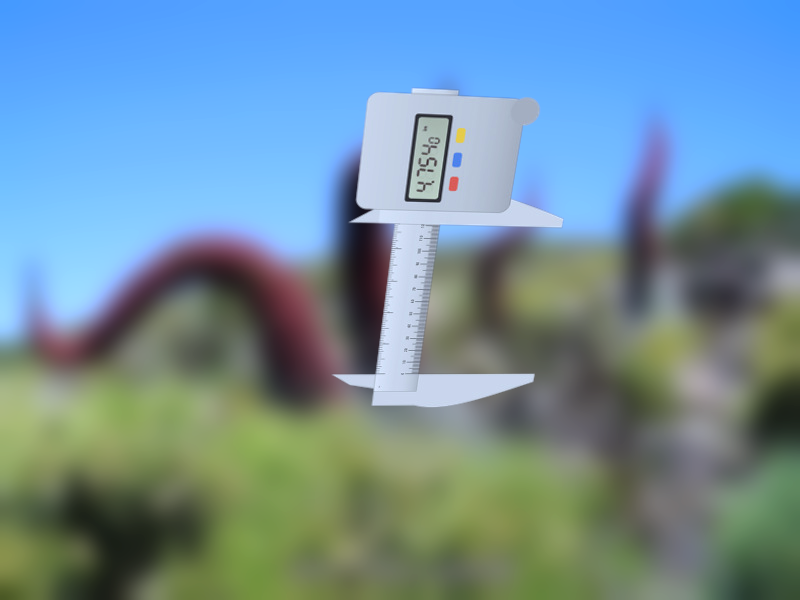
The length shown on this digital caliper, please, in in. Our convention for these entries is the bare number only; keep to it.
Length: 4.7540
